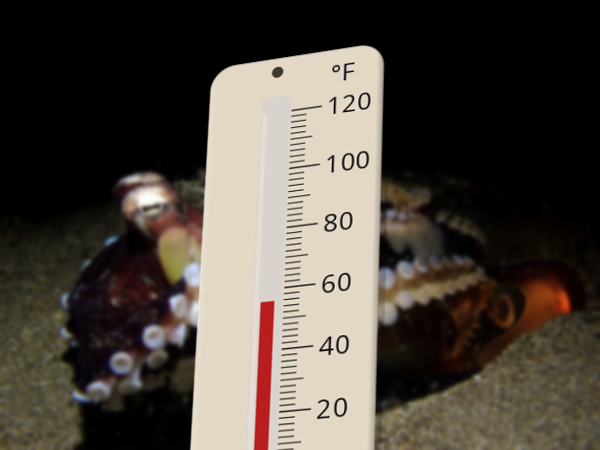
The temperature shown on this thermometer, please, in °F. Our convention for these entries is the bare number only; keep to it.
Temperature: 56
